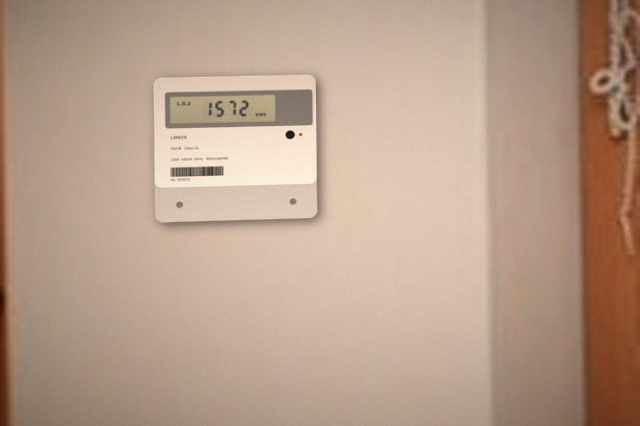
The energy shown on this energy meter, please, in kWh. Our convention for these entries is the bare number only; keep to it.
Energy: 1572
